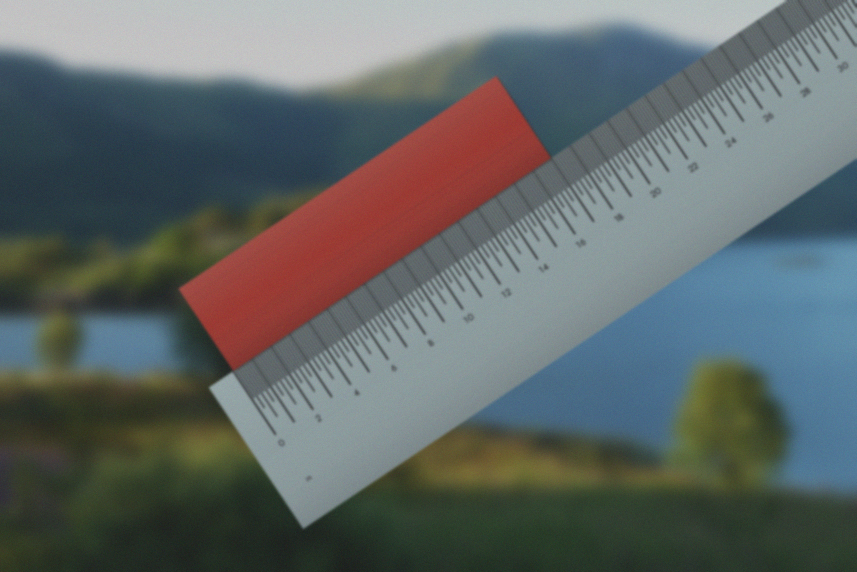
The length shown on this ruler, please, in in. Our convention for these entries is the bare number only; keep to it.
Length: 17
